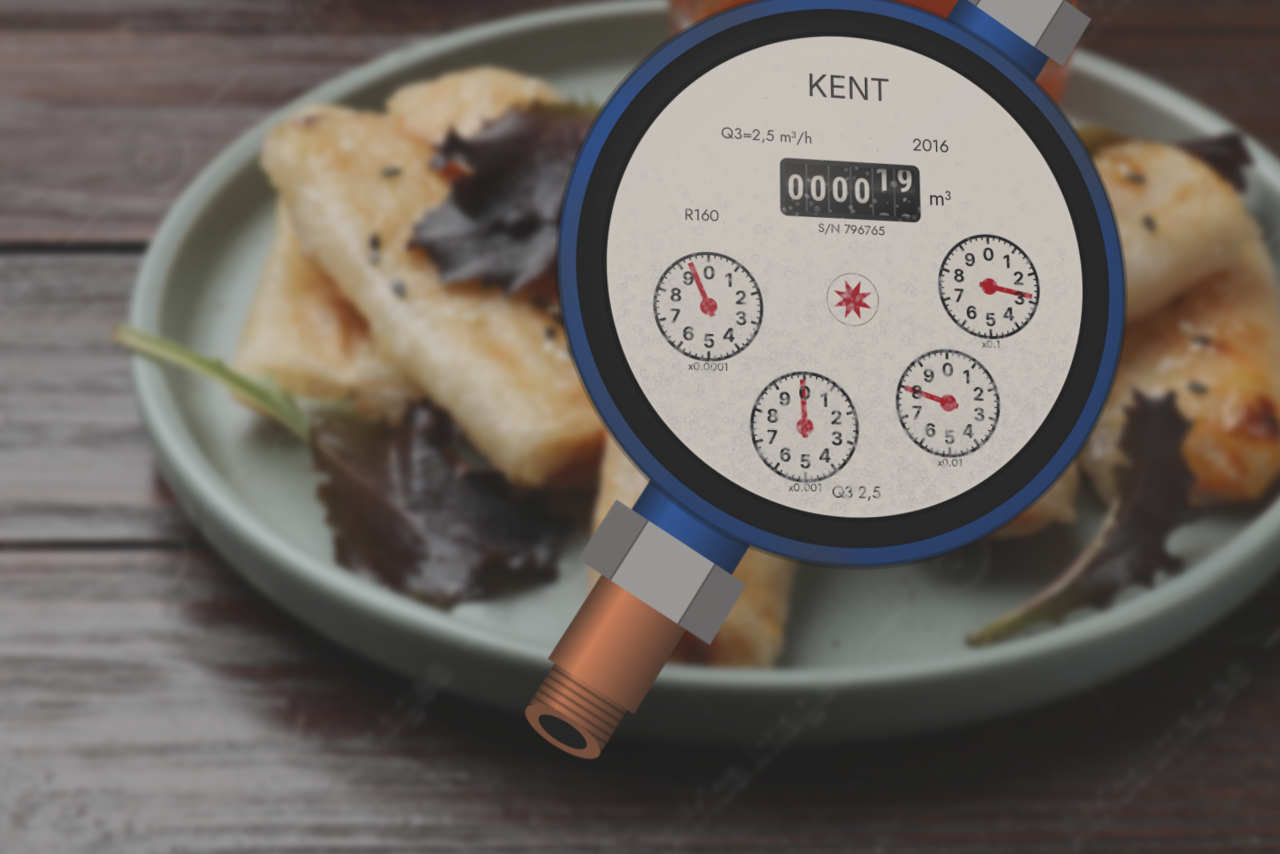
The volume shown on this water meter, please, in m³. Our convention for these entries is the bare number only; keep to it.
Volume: 19.2799
